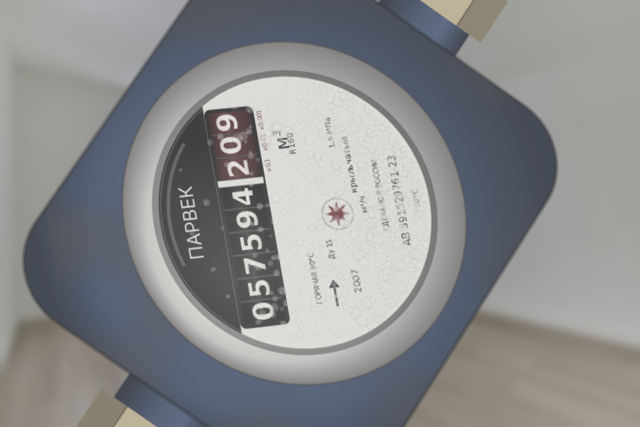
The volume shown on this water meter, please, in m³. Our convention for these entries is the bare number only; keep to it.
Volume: 57594.209
